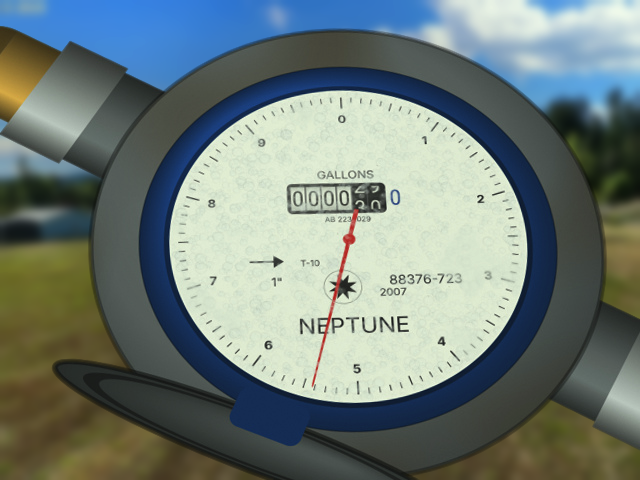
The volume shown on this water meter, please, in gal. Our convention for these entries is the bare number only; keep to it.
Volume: 295.4
